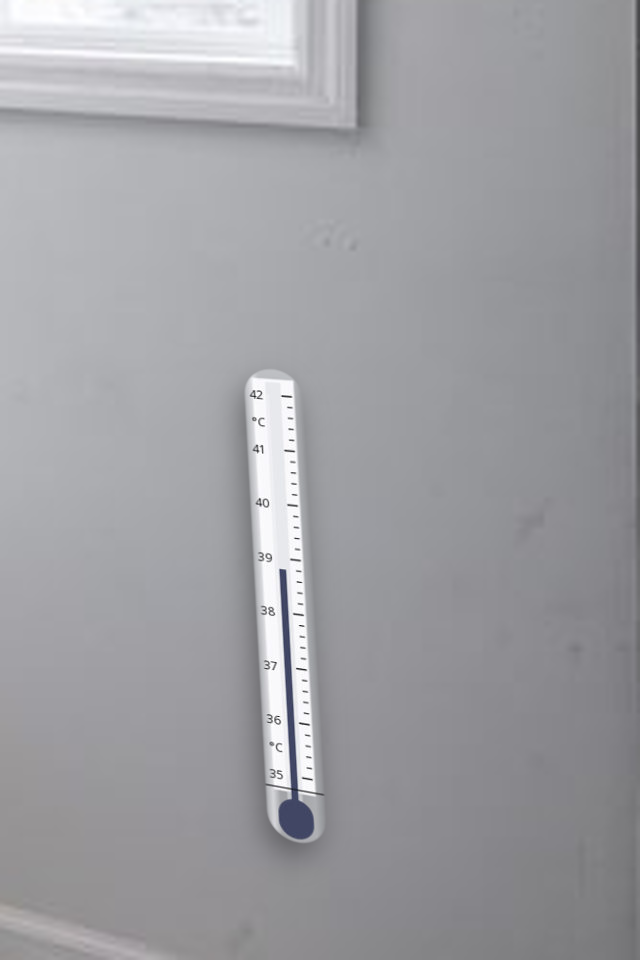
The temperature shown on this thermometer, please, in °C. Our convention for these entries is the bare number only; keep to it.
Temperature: 38.8
